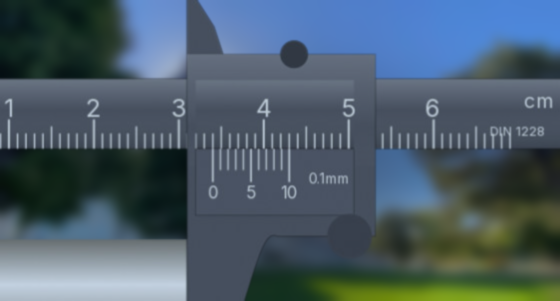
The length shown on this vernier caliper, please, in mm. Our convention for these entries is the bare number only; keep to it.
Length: 34.0
